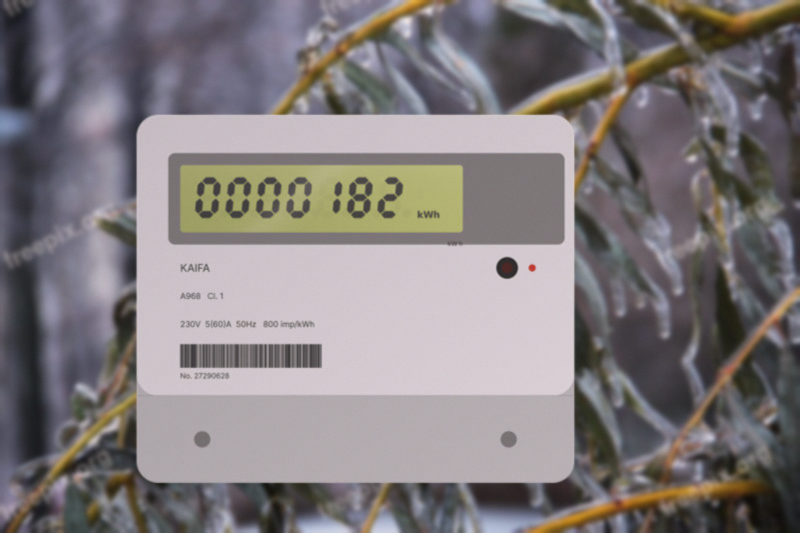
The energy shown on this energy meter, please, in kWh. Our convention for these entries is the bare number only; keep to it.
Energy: 182
